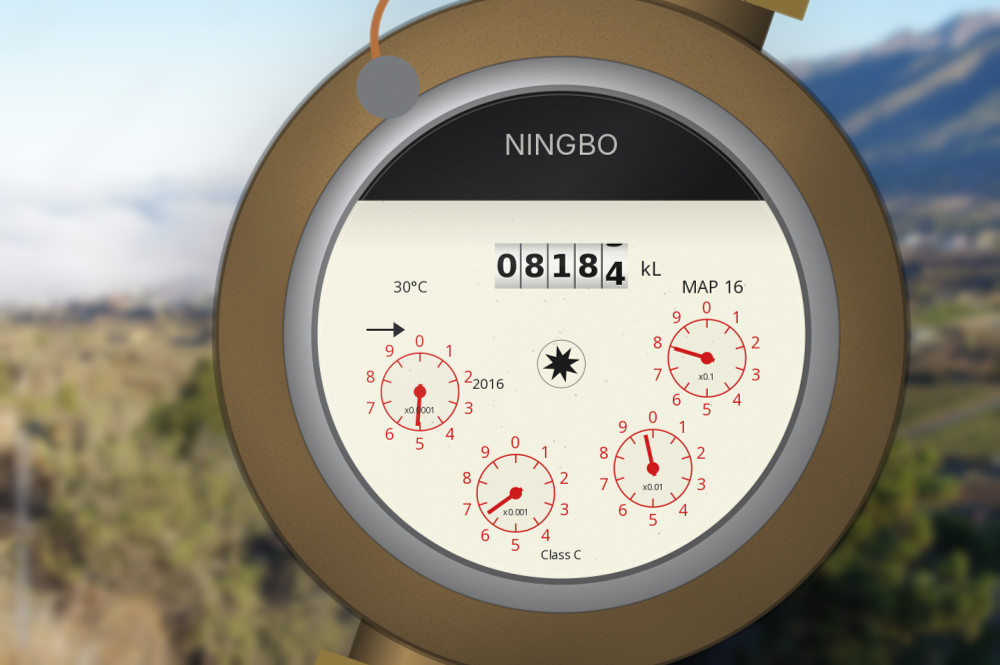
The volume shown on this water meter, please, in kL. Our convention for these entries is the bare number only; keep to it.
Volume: 8183.7965
